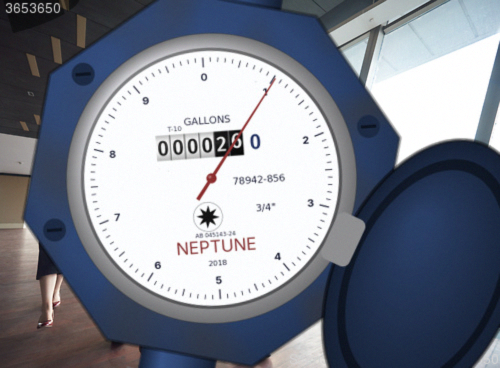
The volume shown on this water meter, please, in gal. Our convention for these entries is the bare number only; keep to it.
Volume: 261.0
